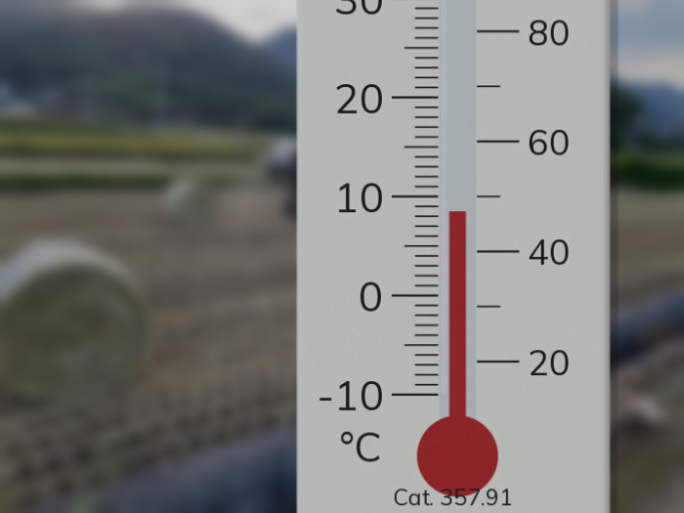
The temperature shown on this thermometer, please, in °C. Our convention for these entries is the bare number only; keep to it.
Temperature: 8.5
